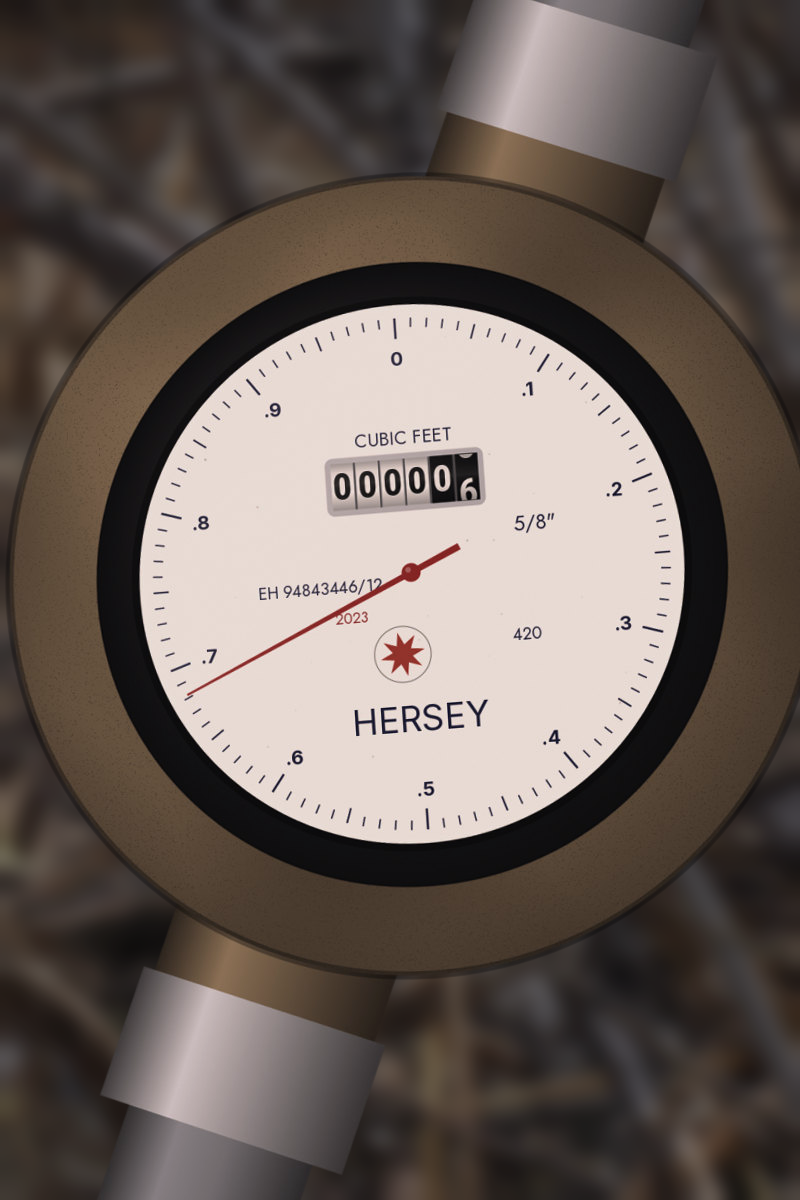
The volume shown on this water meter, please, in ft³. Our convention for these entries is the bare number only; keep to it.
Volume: 5.68
